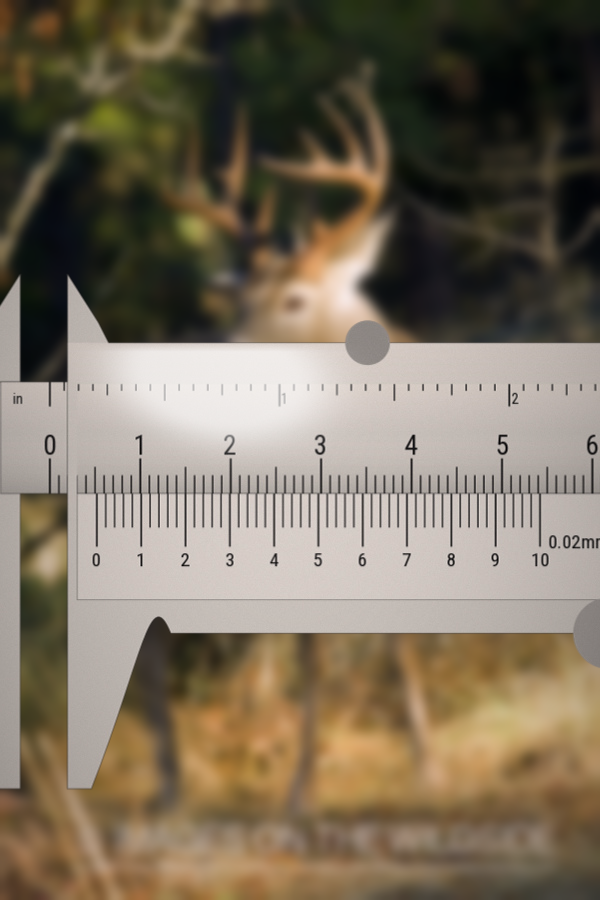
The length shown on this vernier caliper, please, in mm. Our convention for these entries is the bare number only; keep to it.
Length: 5.2
